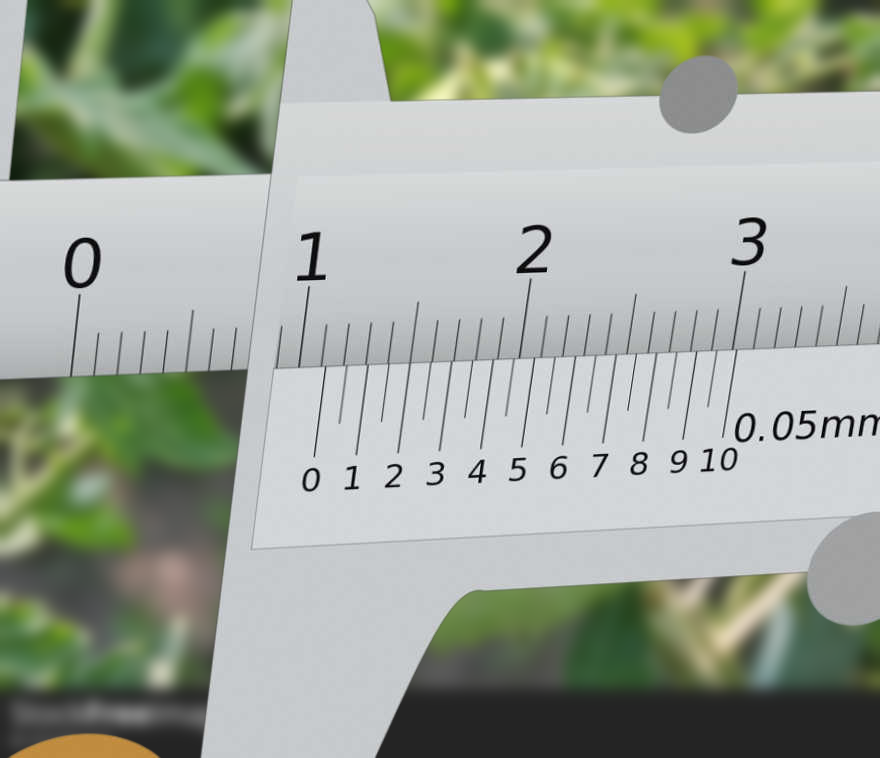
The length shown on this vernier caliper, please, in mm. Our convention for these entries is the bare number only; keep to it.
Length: 11.2
